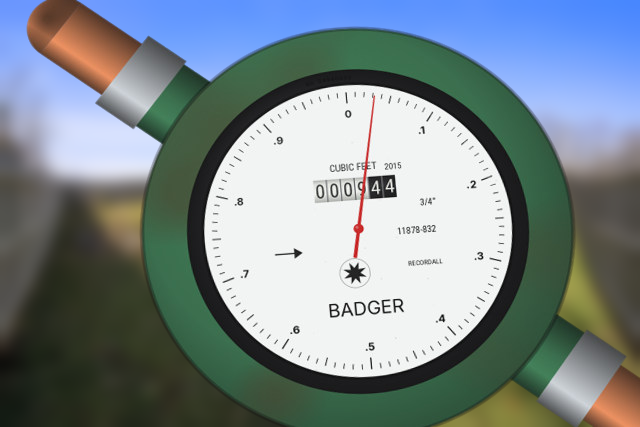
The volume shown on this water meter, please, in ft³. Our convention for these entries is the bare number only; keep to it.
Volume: 944.03
